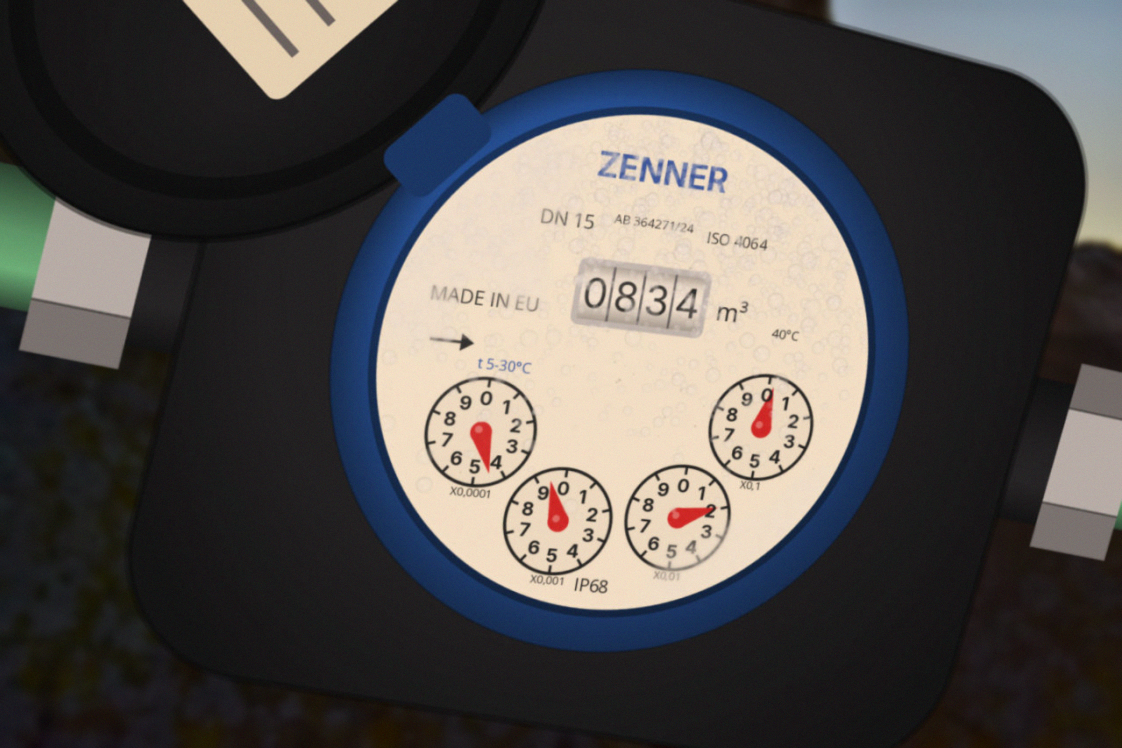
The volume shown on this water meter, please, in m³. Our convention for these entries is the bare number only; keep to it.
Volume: 834.0194
